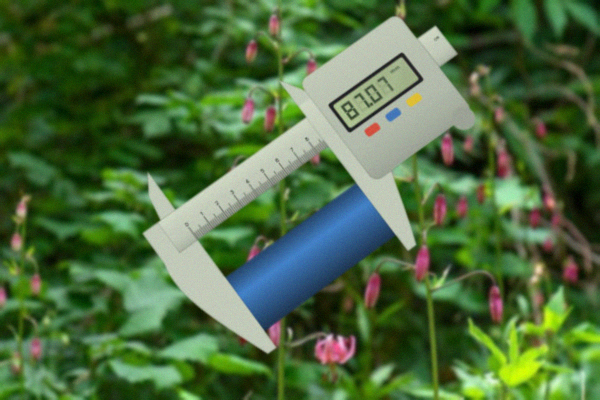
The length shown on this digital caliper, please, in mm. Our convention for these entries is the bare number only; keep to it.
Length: 87.07
